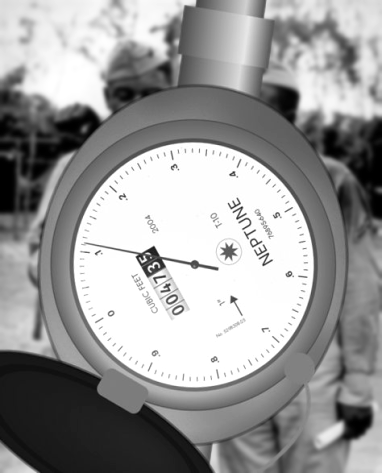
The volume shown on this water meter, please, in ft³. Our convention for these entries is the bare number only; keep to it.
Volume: 4735.11
